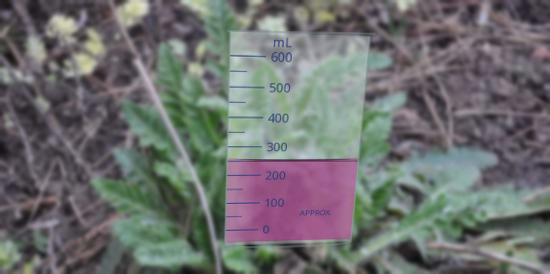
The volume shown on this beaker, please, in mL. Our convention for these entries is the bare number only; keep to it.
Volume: 250
